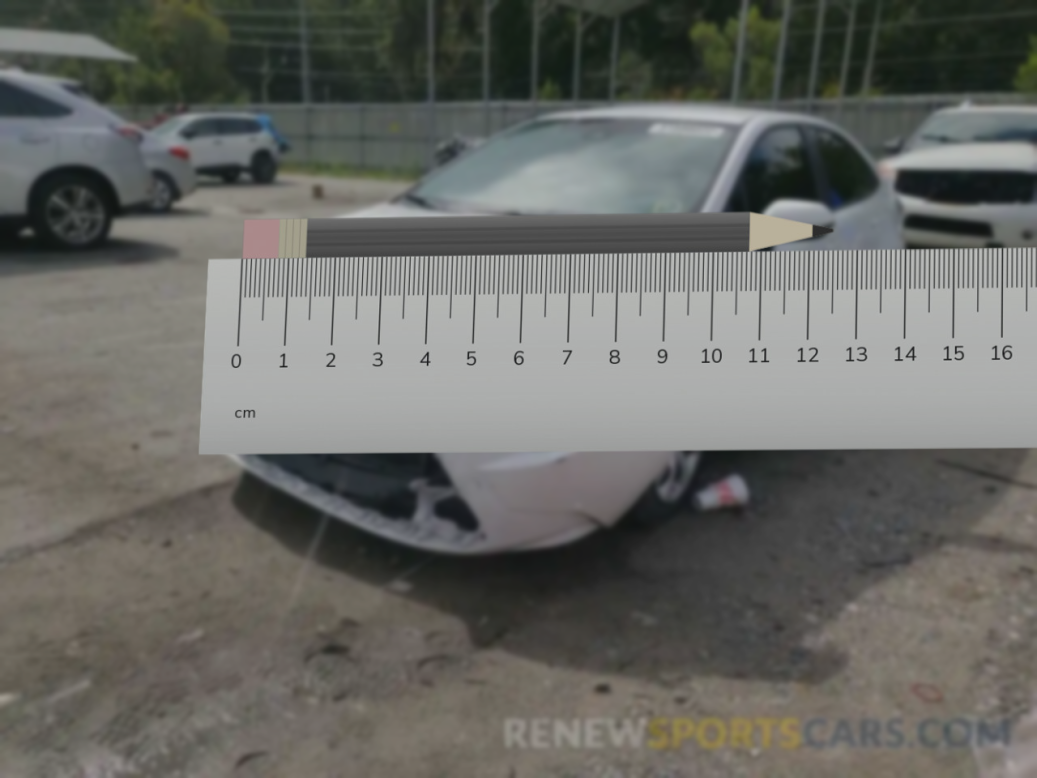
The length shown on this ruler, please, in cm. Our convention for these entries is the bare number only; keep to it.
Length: 12.5
